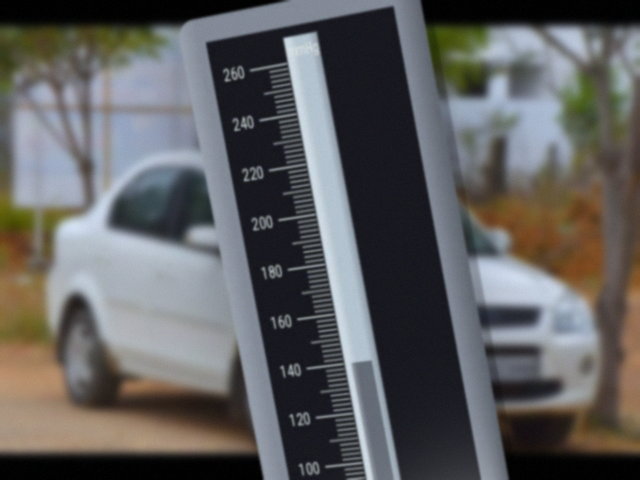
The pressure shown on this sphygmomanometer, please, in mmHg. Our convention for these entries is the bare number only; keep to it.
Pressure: 140
